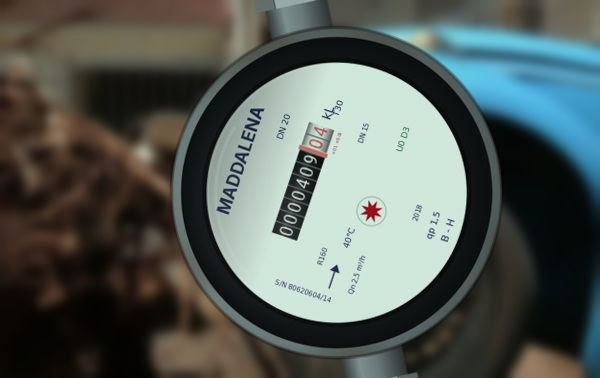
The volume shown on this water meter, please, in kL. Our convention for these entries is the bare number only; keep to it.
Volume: 409.04
